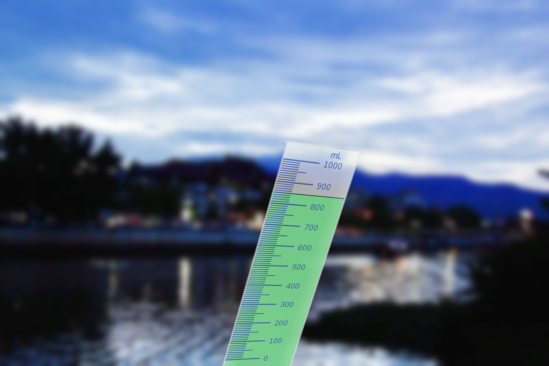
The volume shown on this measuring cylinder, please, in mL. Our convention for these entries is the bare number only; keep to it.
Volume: 850
